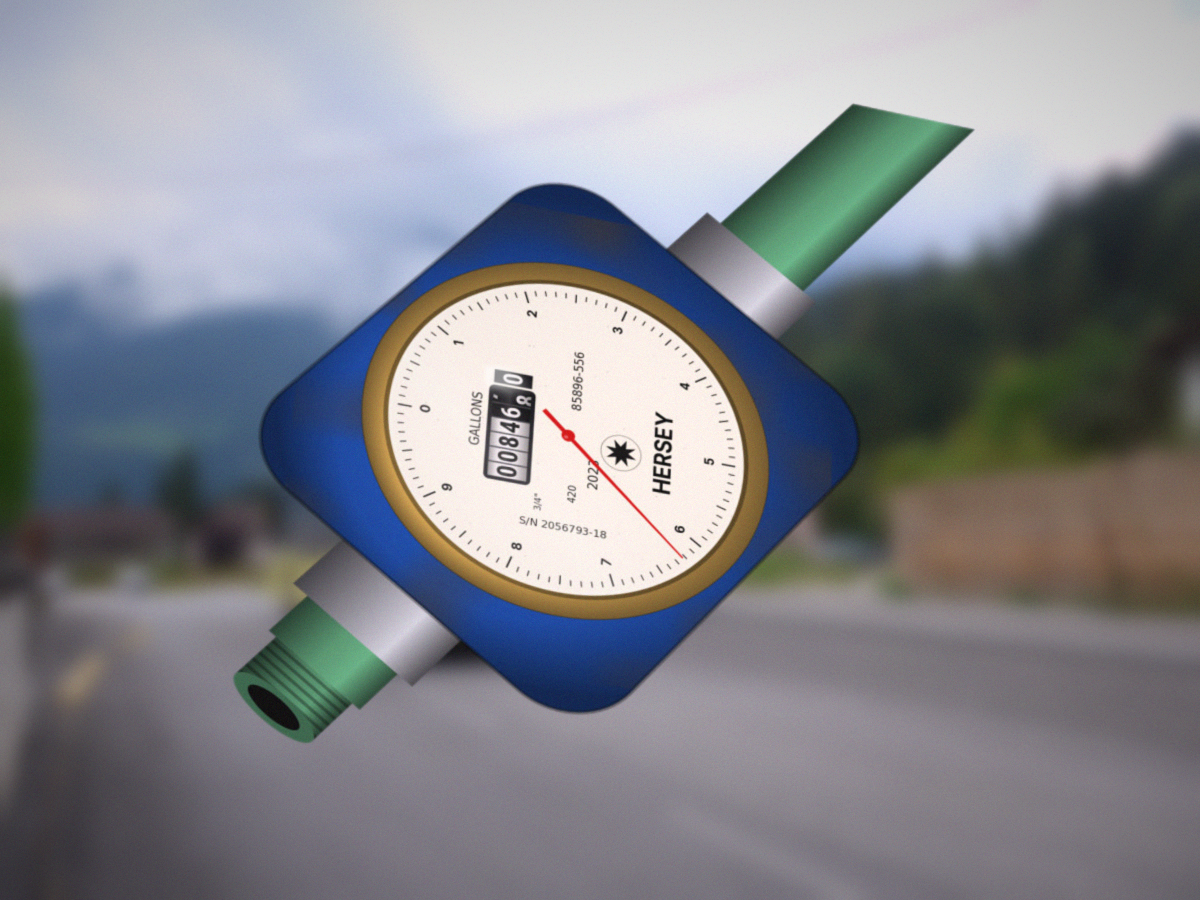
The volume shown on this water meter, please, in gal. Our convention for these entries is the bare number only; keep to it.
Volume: 84676.2
